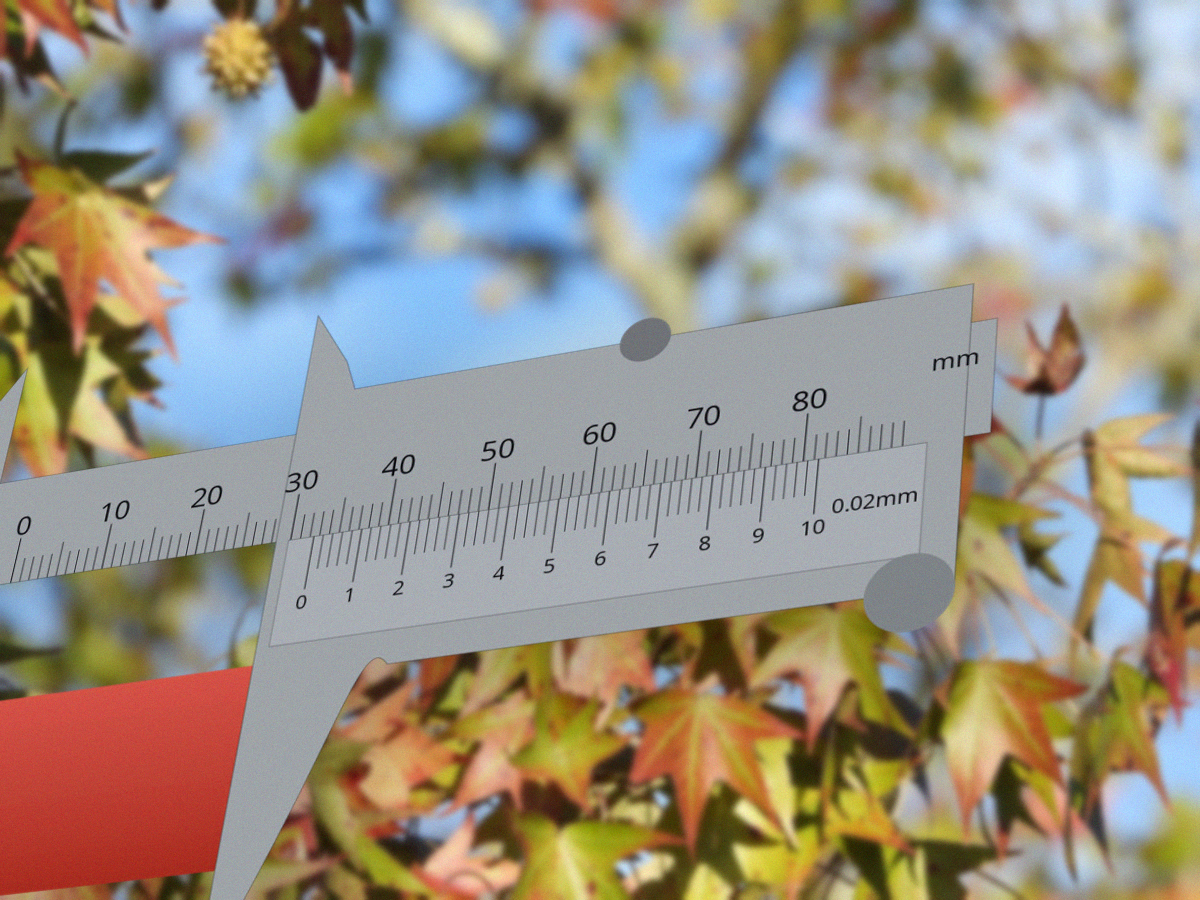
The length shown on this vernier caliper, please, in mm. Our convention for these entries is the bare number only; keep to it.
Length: 32.4
